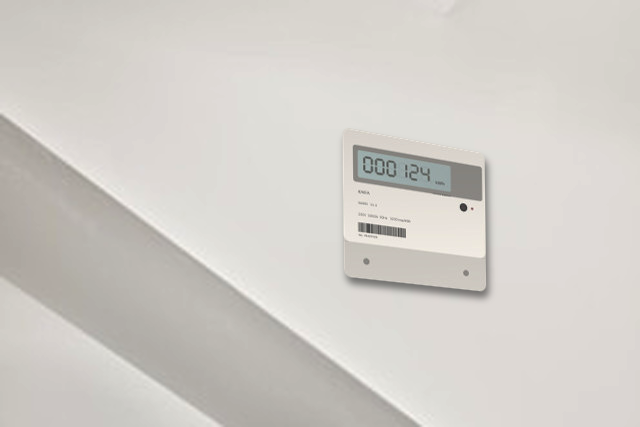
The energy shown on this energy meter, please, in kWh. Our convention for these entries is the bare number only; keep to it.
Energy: 124
